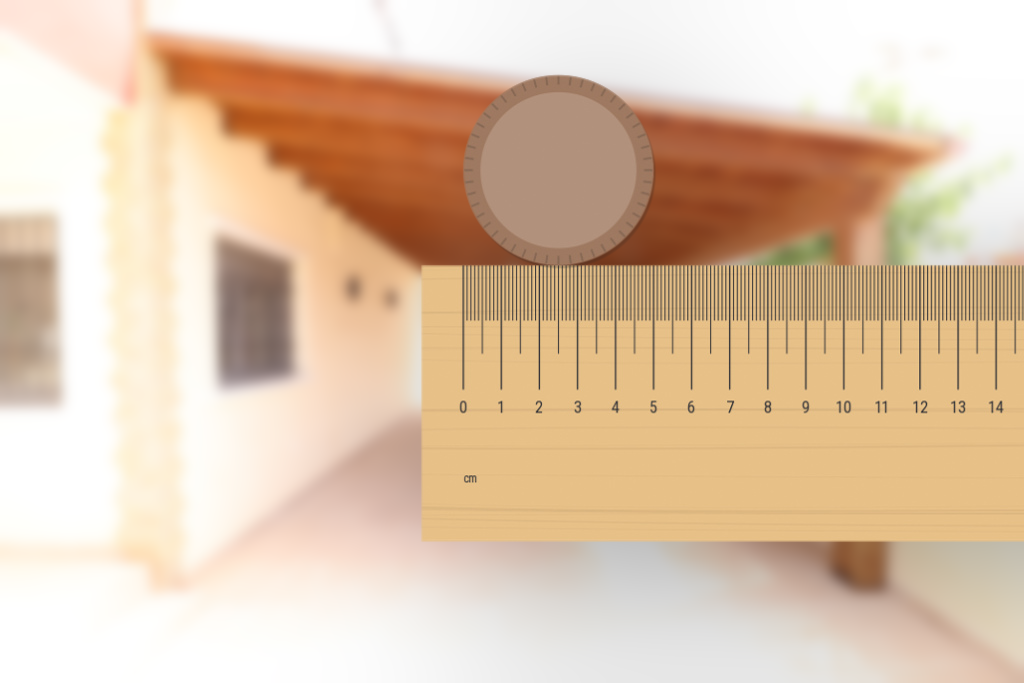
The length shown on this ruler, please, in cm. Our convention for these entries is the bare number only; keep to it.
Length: 5
